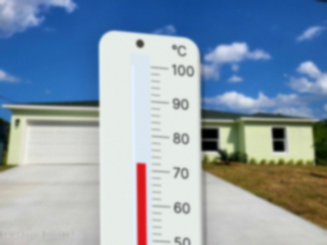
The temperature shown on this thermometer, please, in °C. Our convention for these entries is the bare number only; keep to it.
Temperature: 72
